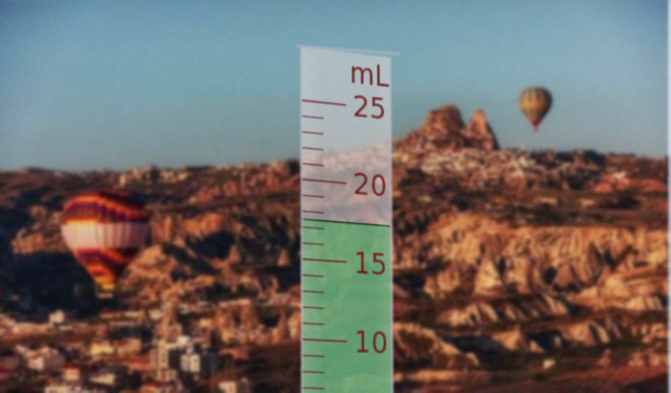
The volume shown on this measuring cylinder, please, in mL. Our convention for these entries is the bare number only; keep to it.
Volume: 17.5
